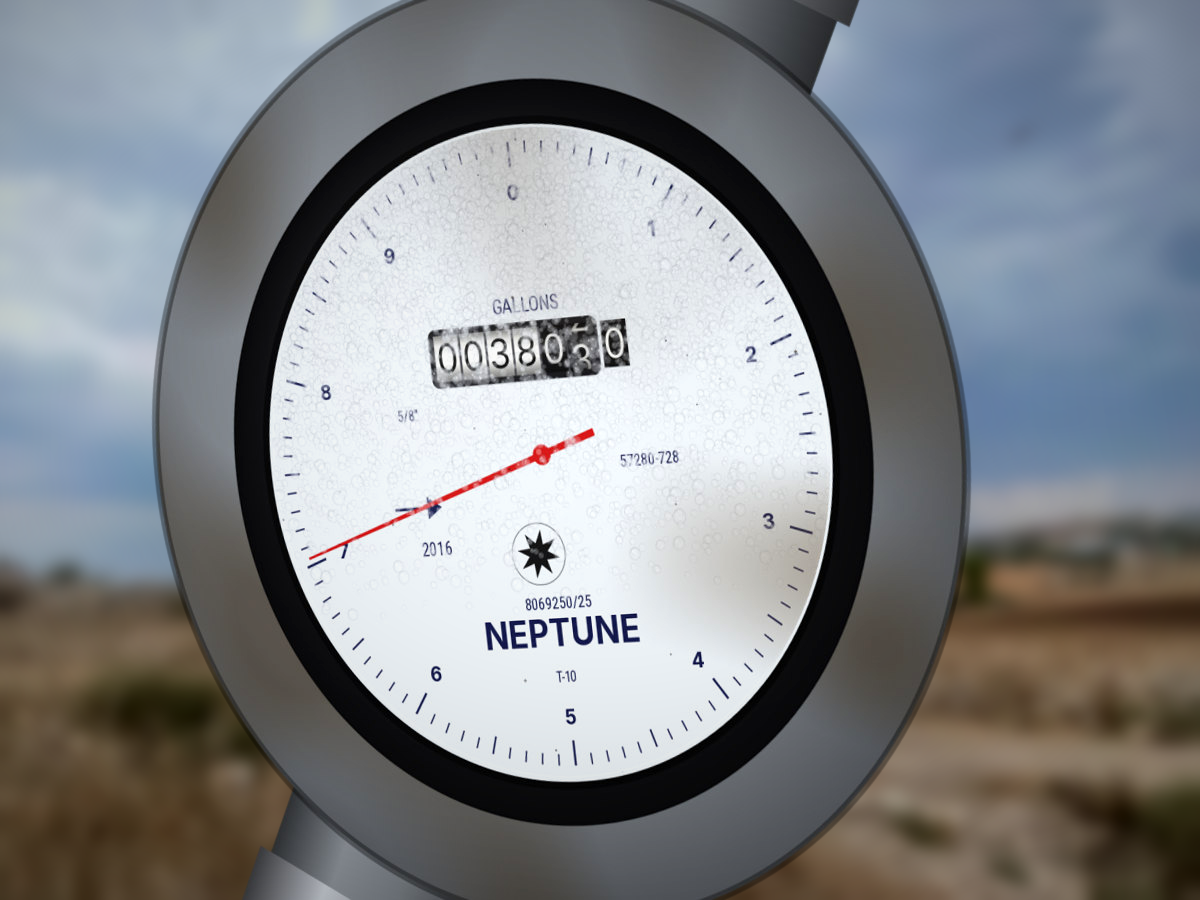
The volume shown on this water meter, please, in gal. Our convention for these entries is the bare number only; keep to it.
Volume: 38027.0
